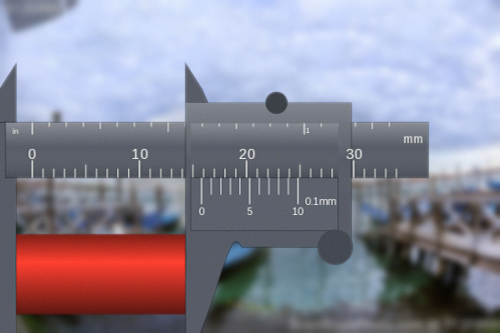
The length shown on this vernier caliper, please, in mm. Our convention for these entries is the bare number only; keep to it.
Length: 15.8
